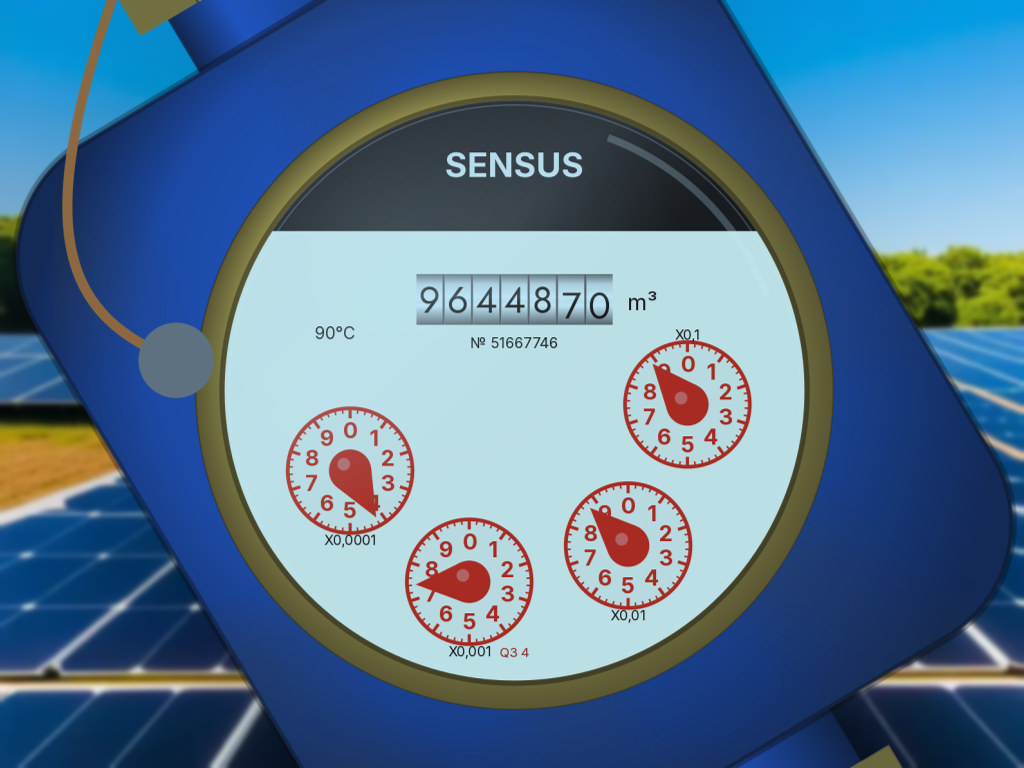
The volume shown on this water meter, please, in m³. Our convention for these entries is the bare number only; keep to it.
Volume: 9644869.8874
